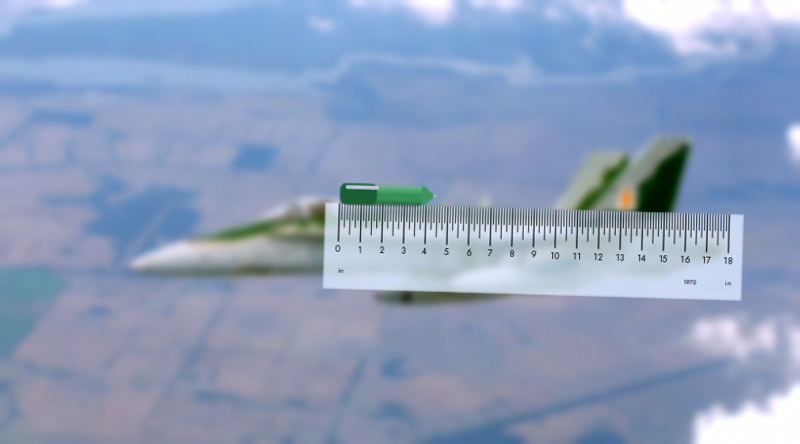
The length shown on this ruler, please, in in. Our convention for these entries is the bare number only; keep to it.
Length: 4.5
